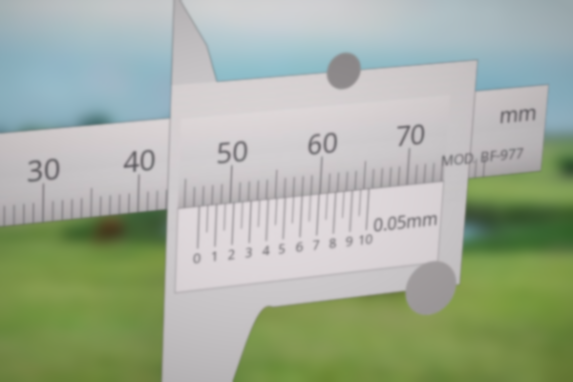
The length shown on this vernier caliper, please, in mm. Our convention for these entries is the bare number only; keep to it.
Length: 46.6
